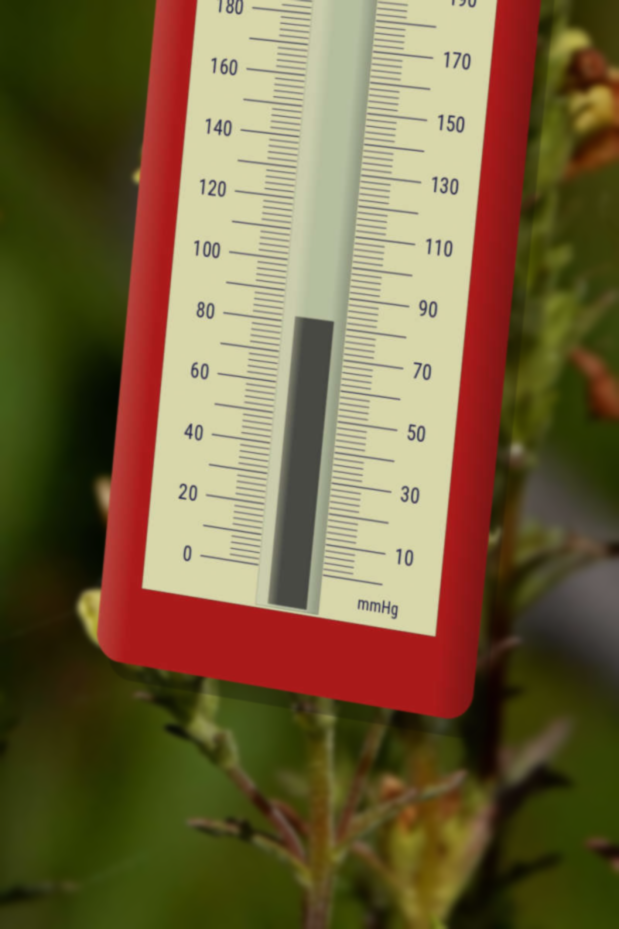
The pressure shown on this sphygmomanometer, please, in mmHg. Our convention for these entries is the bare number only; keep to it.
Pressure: 82
